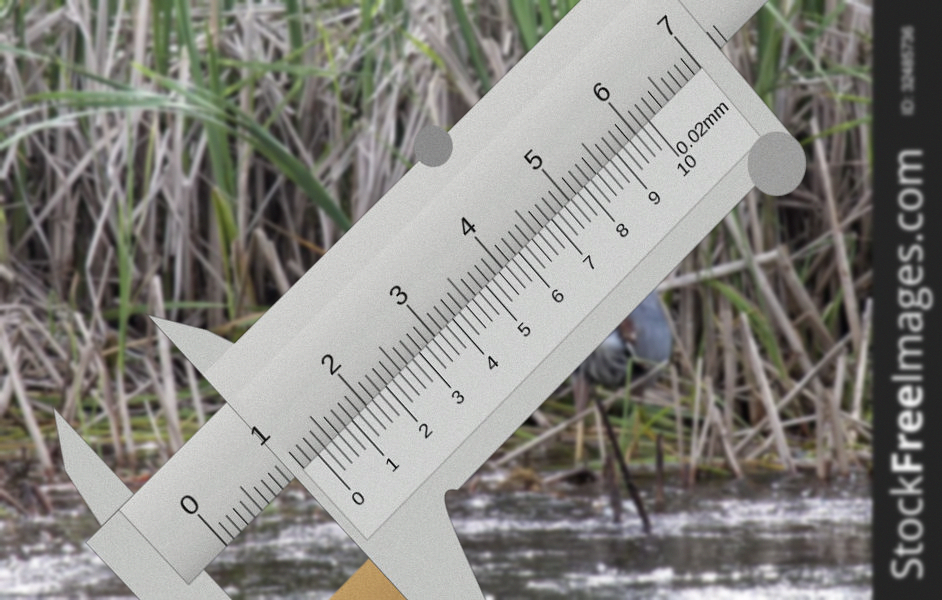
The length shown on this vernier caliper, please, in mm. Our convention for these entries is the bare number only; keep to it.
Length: 13.0
